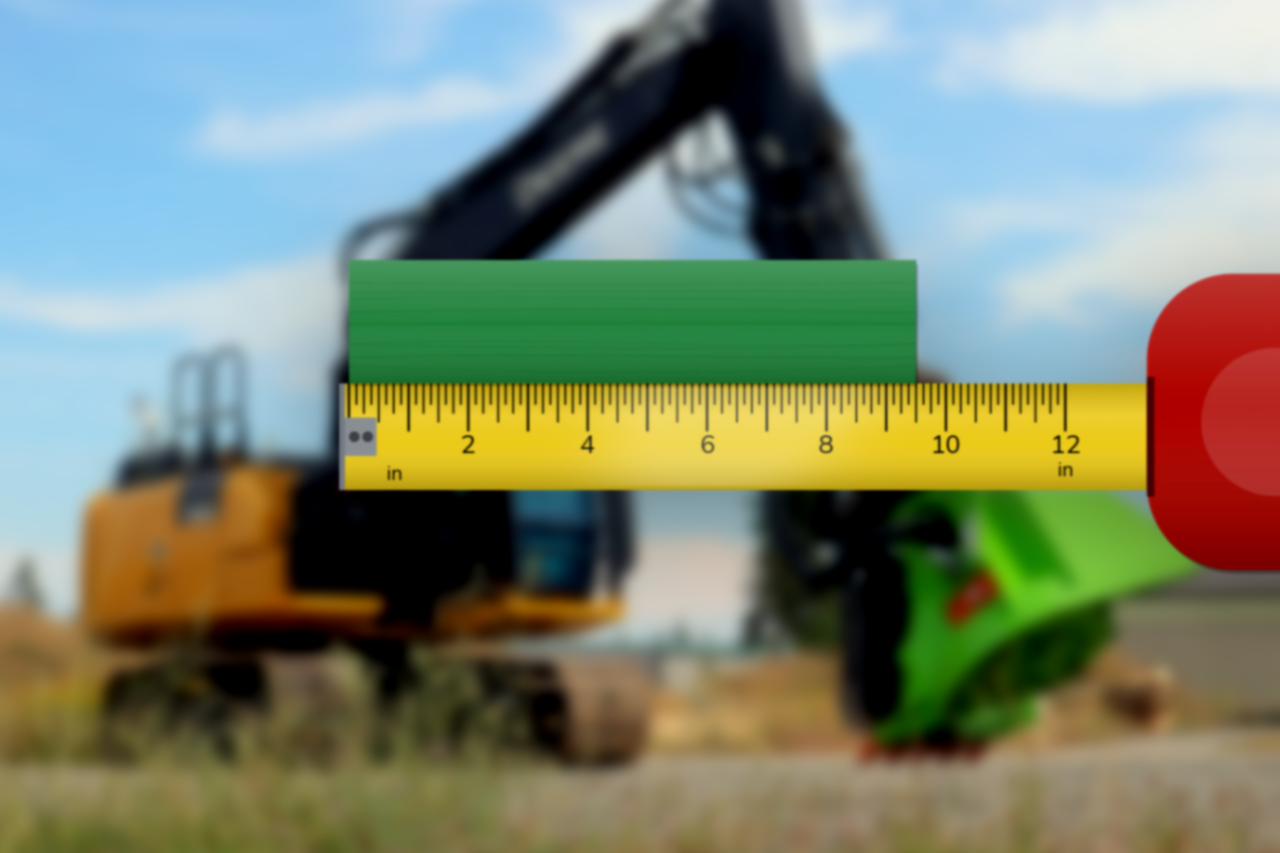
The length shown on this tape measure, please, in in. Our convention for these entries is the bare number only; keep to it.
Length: 9.5
